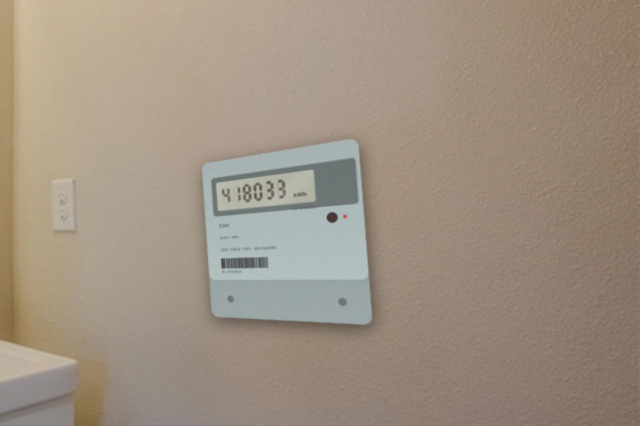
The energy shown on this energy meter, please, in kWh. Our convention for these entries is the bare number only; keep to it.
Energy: 418033
